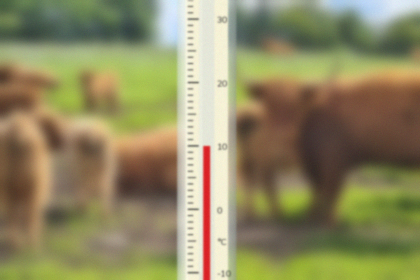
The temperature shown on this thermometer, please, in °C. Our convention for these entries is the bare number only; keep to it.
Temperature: 10
